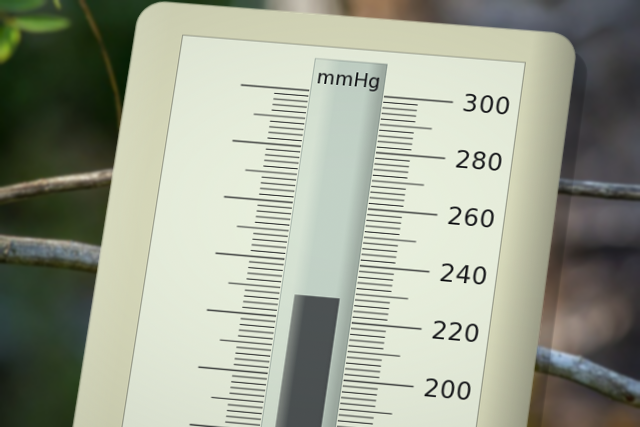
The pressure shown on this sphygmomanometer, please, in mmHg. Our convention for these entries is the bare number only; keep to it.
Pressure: 228
